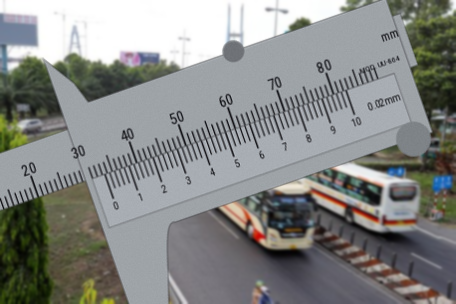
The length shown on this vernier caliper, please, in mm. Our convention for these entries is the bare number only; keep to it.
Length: 33.5
